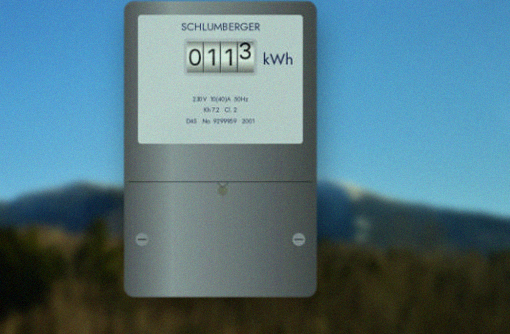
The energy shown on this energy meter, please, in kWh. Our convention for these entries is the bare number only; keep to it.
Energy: 113
